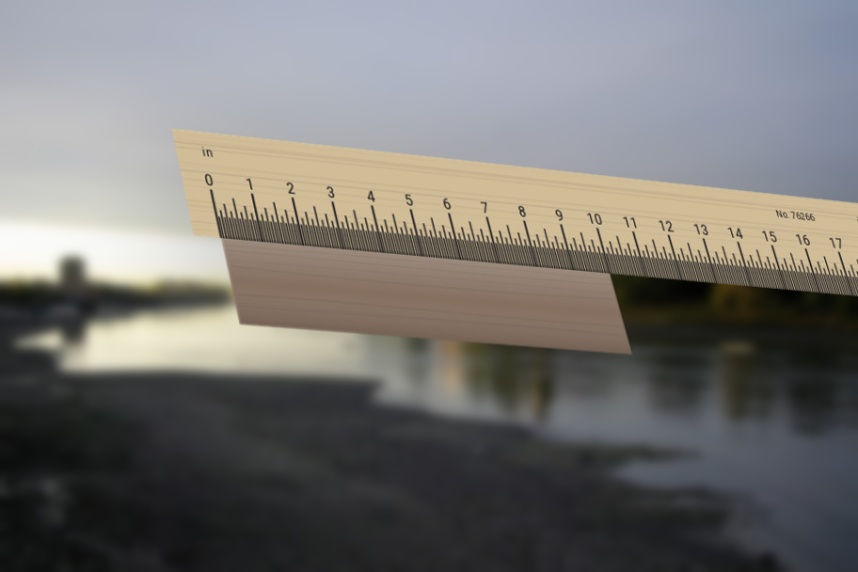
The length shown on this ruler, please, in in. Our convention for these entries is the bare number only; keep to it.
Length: 10
